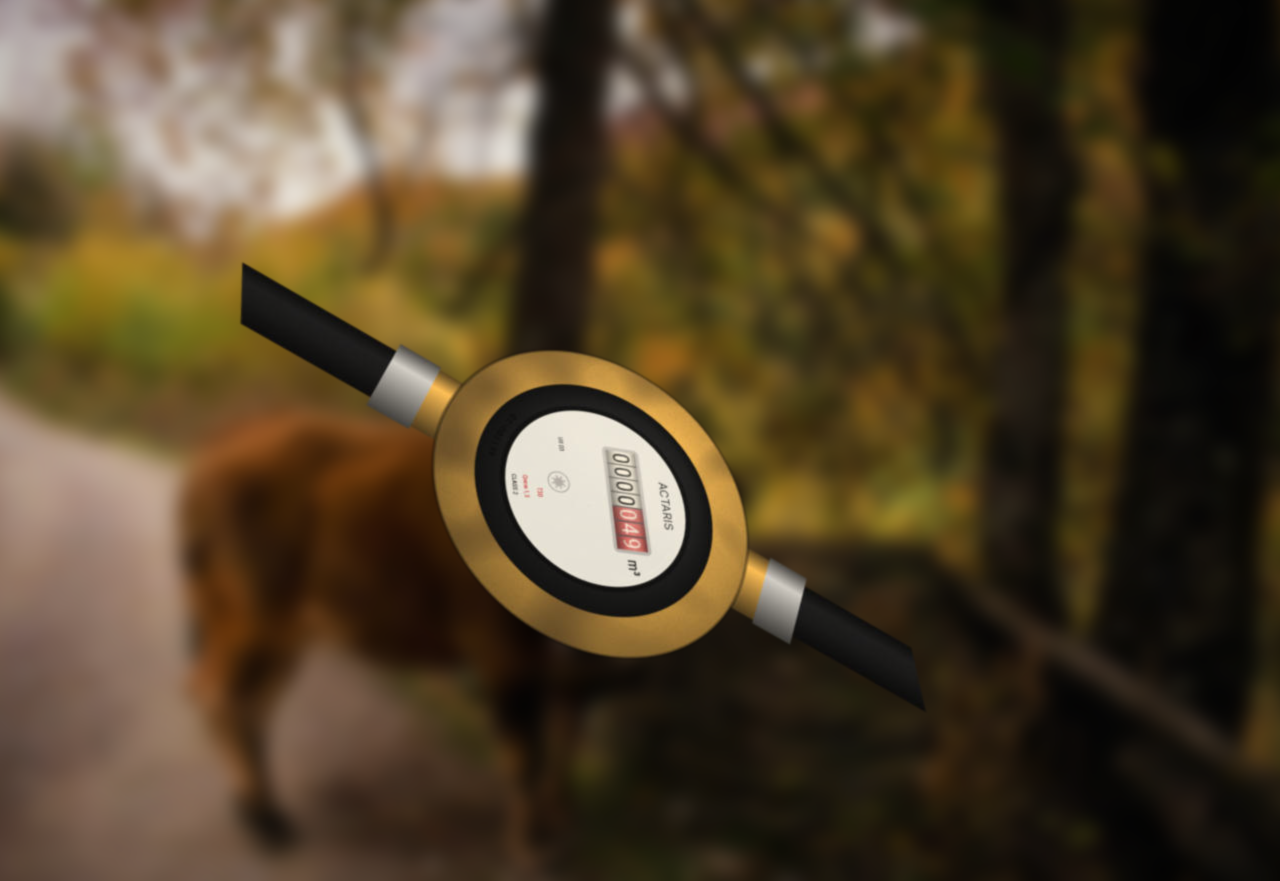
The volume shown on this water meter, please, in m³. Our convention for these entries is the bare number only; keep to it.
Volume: 0.049
